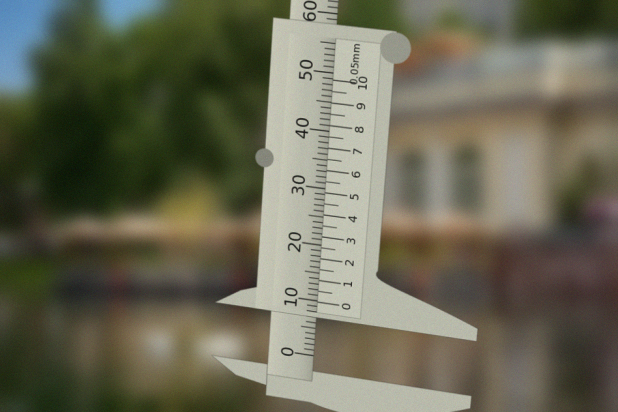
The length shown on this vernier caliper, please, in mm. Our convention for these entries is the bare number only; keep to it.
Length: 9.8
